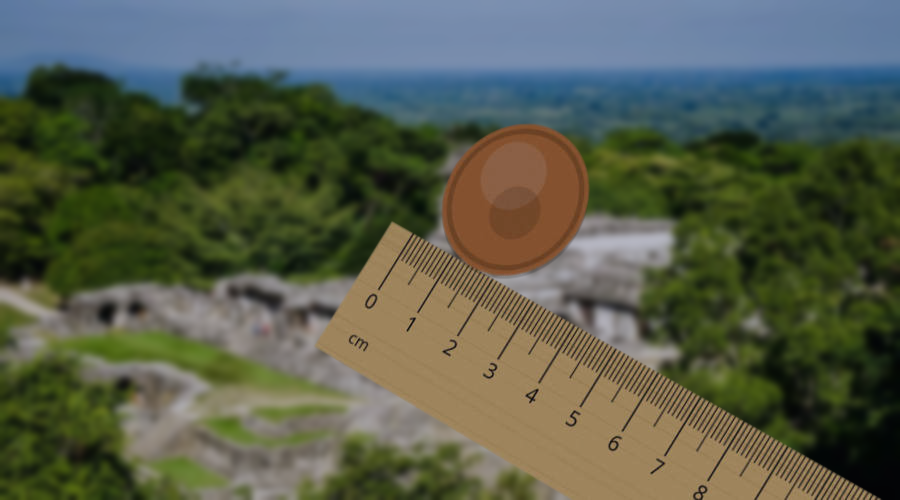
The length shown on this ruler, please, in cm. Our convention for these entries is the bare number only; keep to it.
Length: 3
